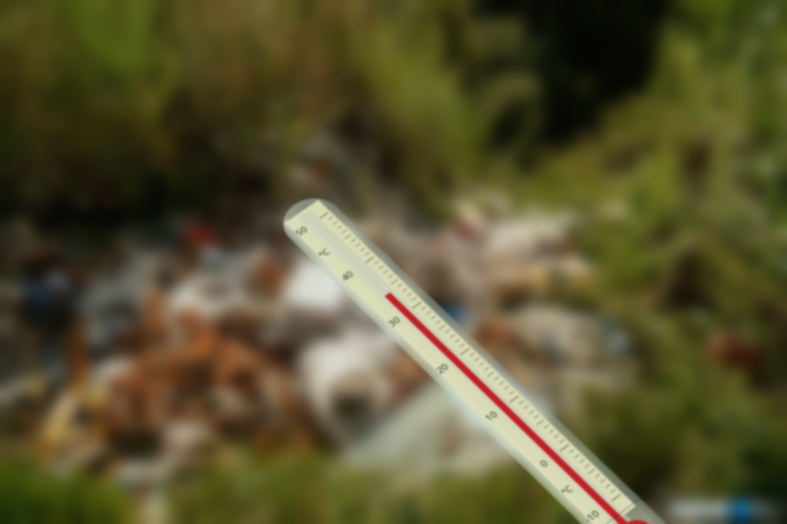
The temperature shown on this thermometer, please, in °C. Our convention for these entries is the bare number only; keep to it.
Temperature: 34
